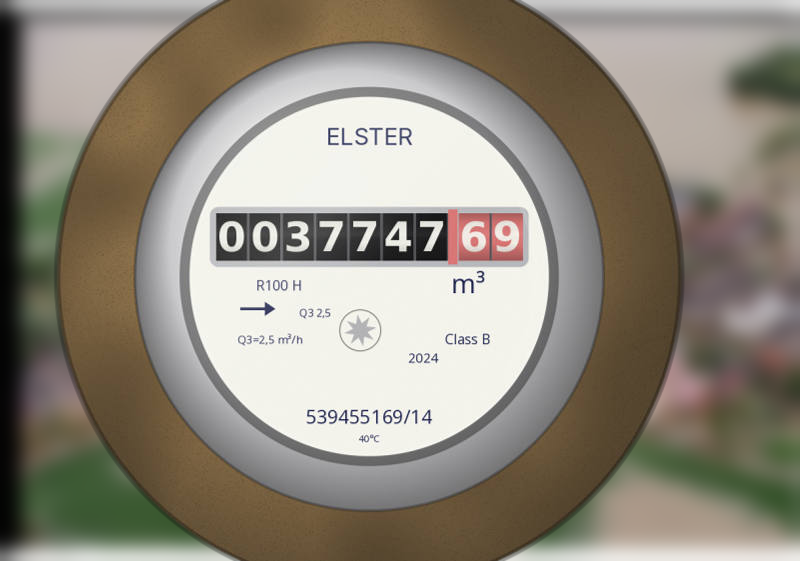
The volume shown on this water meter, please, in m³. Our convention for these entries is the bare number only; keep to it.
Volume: 37747.69
